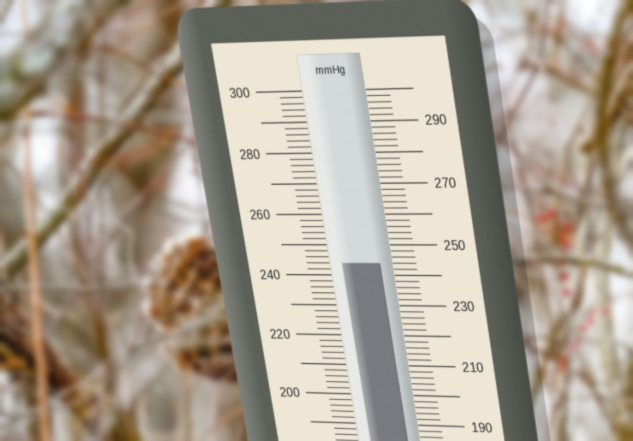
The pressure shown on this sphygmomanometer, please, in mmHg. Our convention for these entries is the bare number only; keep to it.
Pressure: 244
